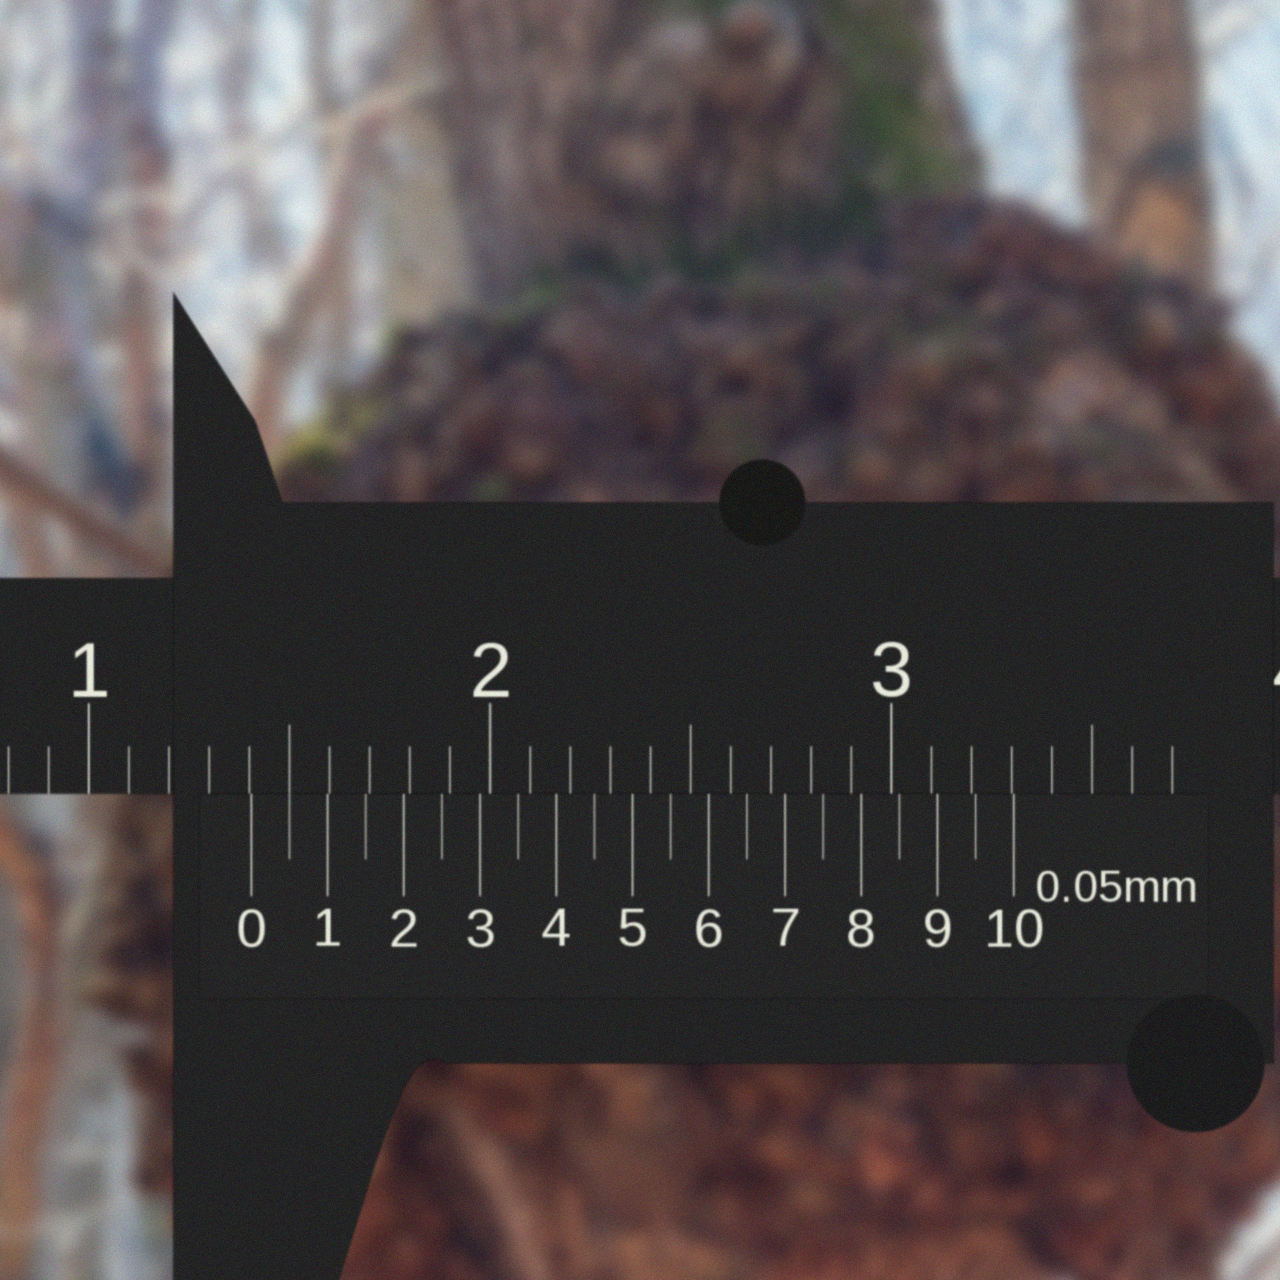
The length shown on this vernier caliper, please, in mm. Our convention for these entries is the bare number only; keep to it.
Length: 14.05
